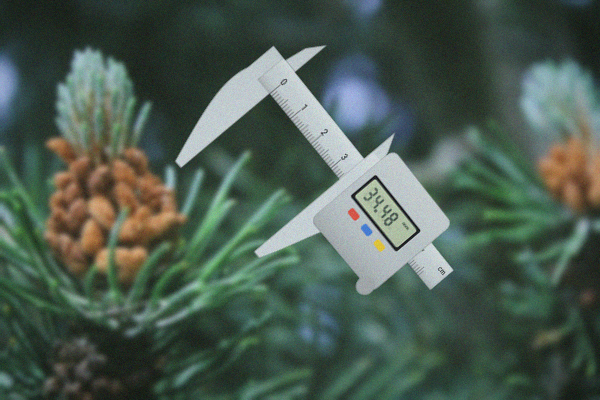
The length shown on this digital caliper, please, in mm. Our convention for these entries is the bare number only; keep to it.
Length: 34.48
